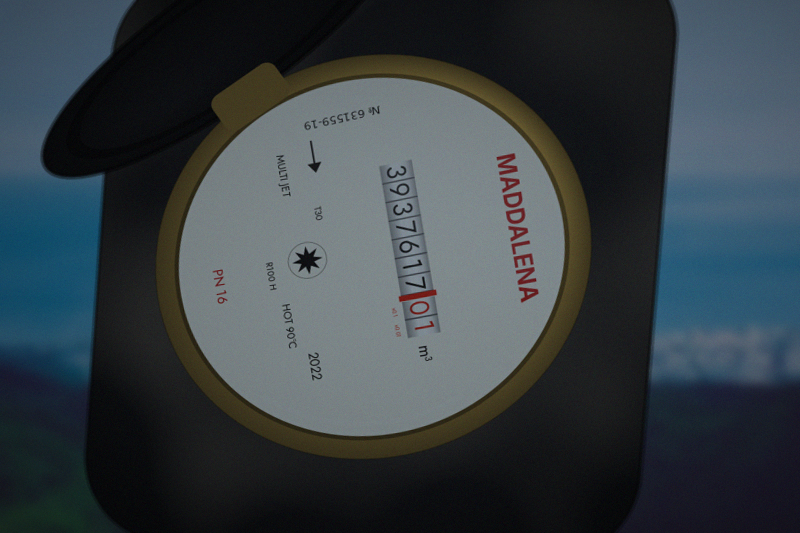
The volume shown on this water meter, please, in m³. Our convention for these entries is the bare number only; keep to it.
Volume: 3937617.01
